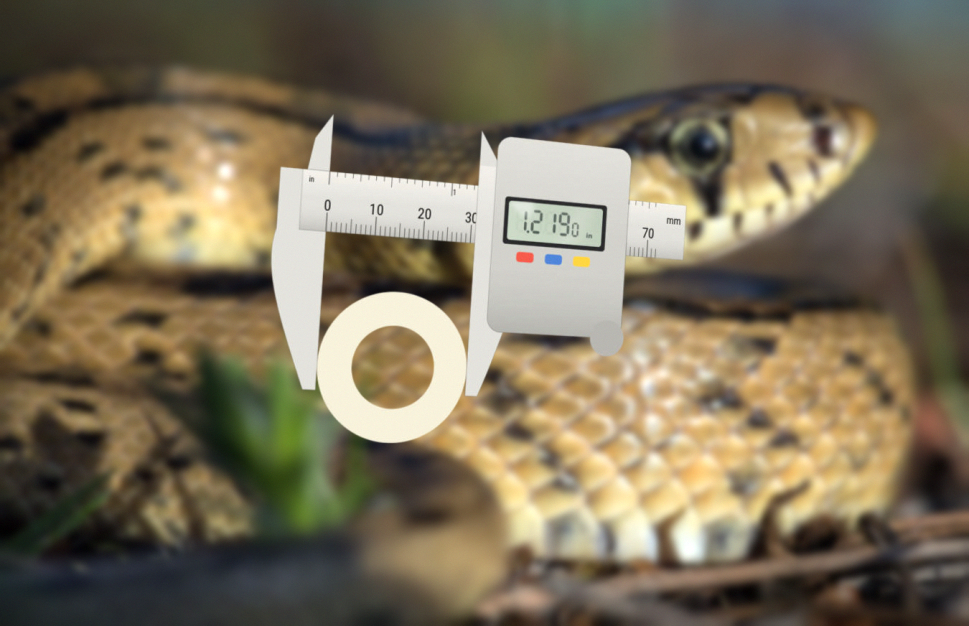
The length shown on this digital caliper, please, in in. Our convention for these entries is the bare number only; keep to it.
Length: 1.2190
